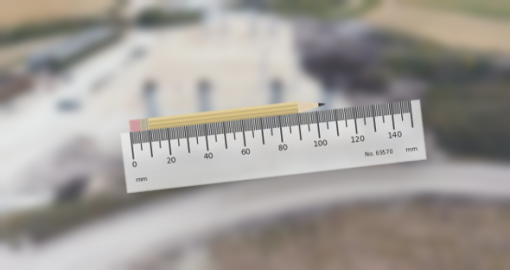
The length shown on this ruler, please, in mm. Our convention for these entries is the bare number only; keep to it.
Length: 105
